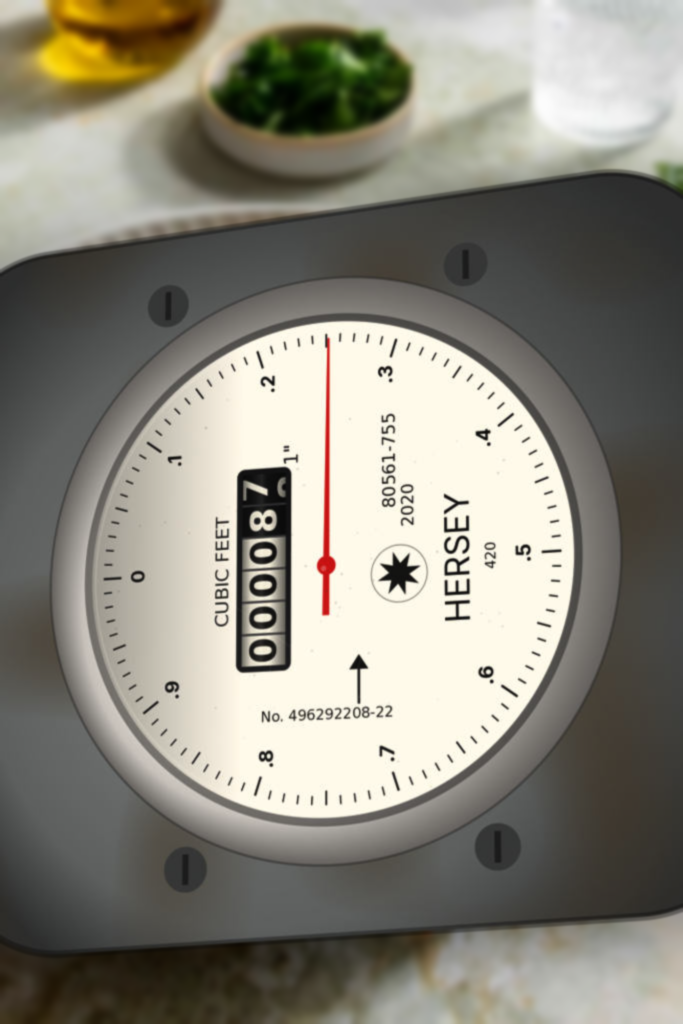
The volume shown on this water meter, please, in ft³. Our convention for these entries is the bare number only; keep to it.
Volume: 87.25
